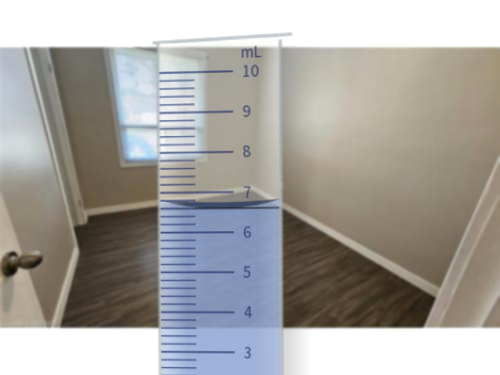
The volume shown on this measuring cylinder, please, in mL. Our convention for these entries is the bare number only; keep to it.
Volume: 6.6
